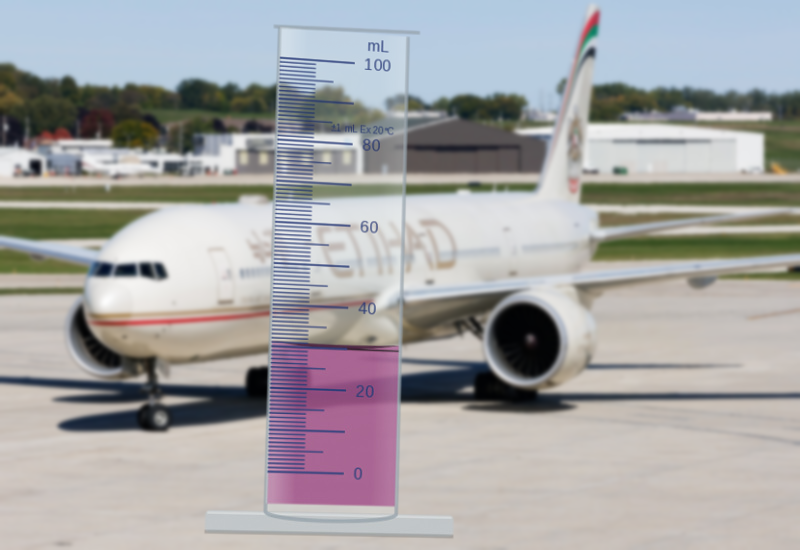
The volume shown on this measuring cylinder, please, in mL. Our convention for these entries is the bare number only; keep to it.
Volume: 30
